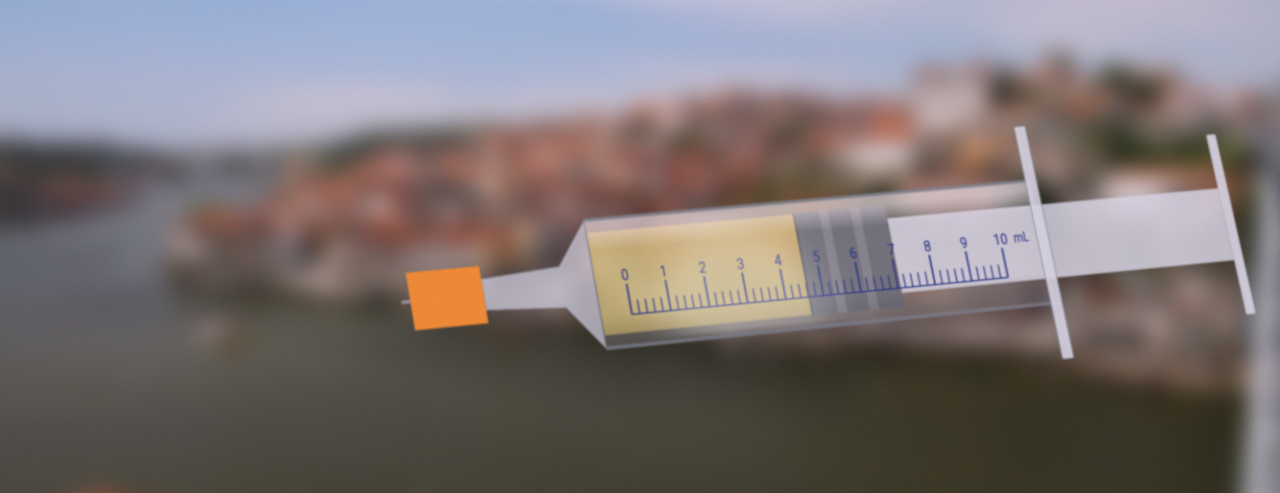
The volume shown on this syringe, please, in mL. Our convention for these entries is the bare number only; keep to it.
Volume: 4.6
